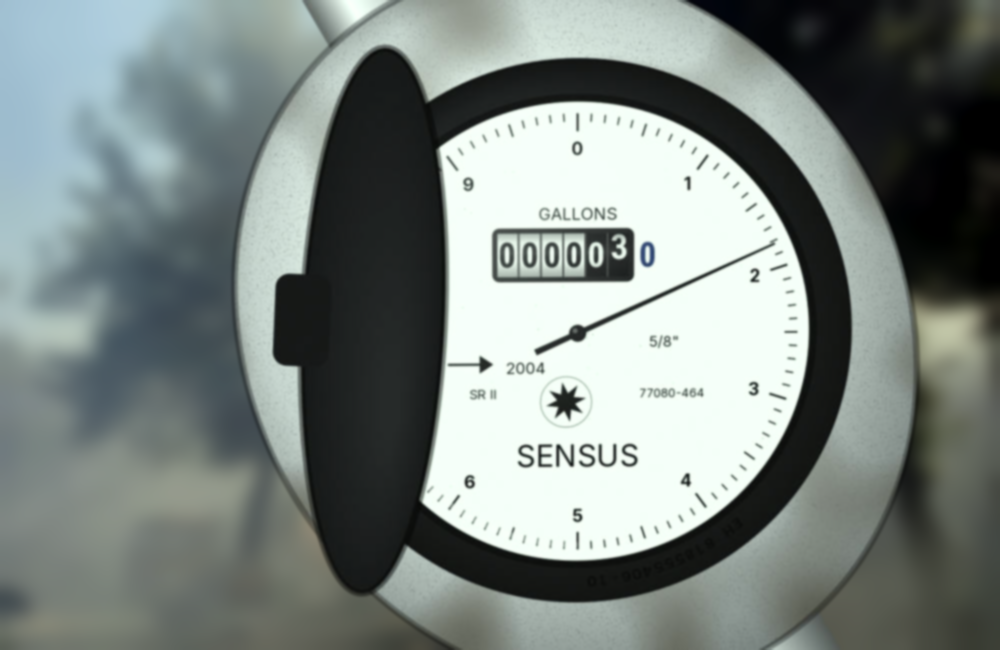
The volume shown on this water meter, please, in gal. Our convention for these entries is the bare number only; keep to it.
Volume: 31.8
